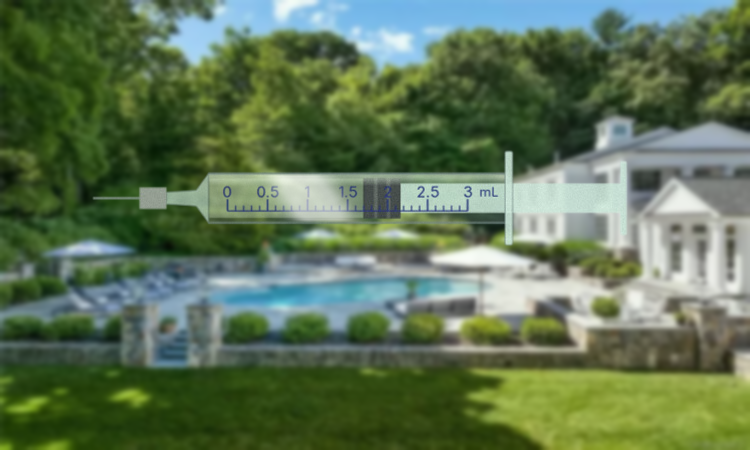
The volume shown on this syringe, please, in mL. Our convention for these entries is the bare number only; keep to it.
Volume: 1.7
